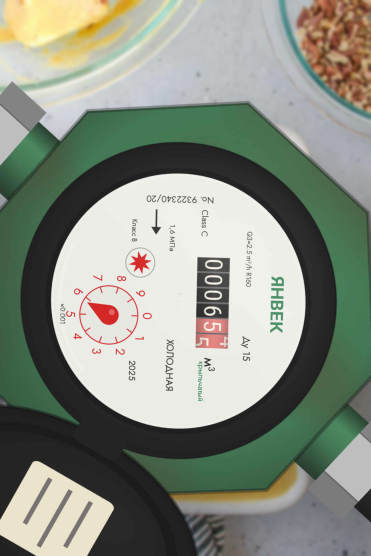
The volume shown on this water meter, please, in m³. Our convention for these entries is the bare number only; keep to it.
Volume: 6.545
